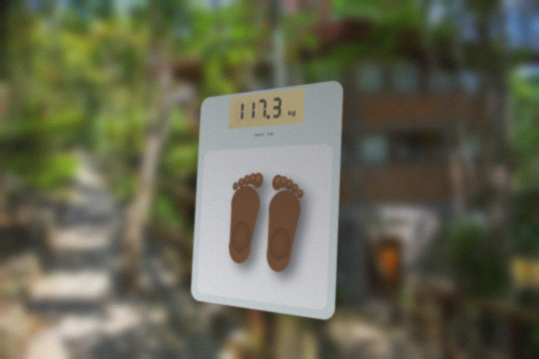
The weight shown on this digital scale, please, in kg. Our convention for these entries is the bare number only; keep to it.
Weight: 117.3
